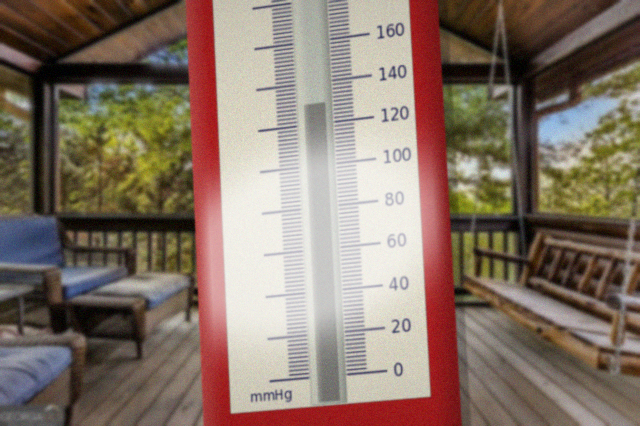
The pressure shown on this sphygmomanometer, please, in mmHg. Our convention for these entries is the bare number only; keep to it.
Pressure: 130
